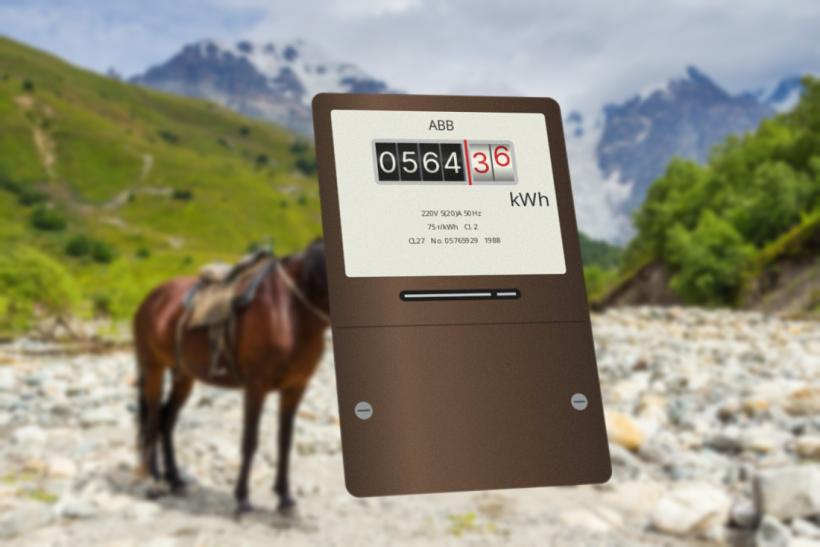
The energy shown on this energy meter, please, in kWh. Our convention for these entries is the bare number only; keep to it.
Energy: 564.36
